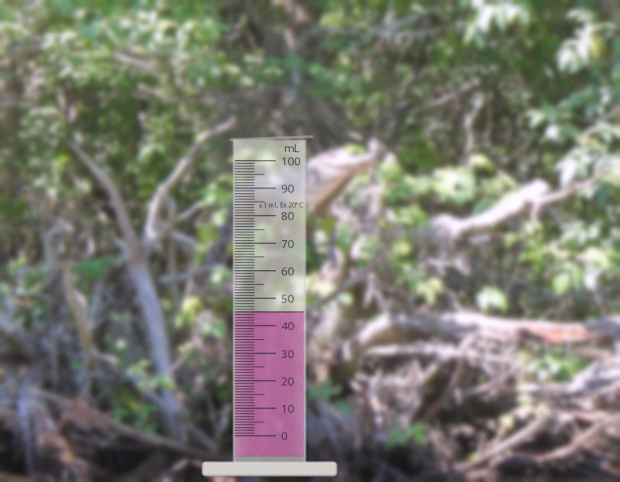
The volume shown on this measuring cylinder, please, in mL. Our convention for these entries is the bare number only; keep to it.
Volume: 45
